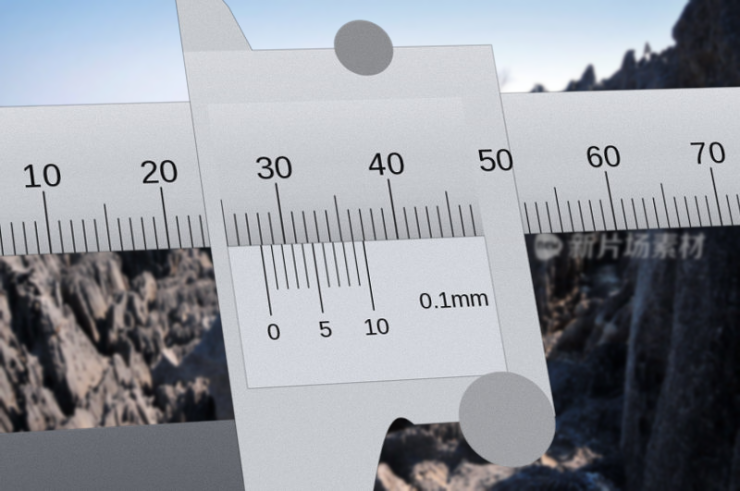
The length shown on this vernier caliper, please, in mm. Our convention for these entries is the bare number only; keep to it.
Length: 27.9
